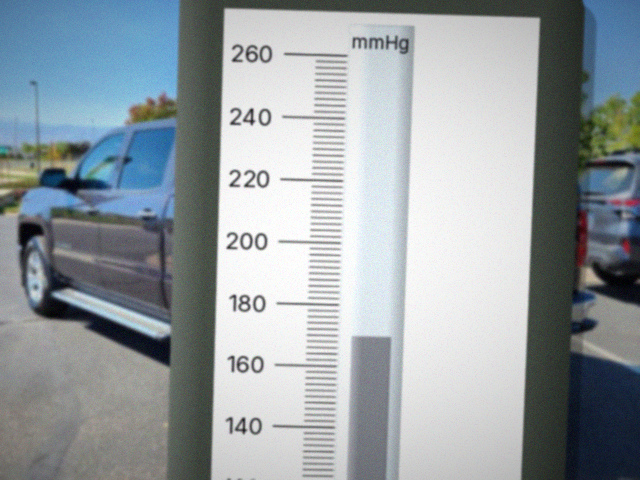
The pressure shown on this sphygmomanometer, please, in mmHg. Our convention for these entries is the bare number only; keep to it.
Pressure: 170
